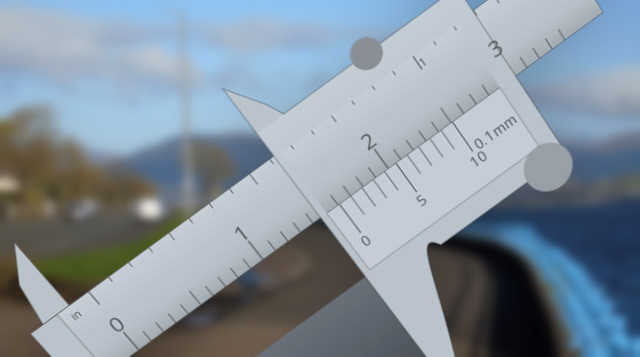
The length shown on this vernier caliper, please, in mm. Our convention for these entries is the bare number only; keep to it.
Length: 16.1
